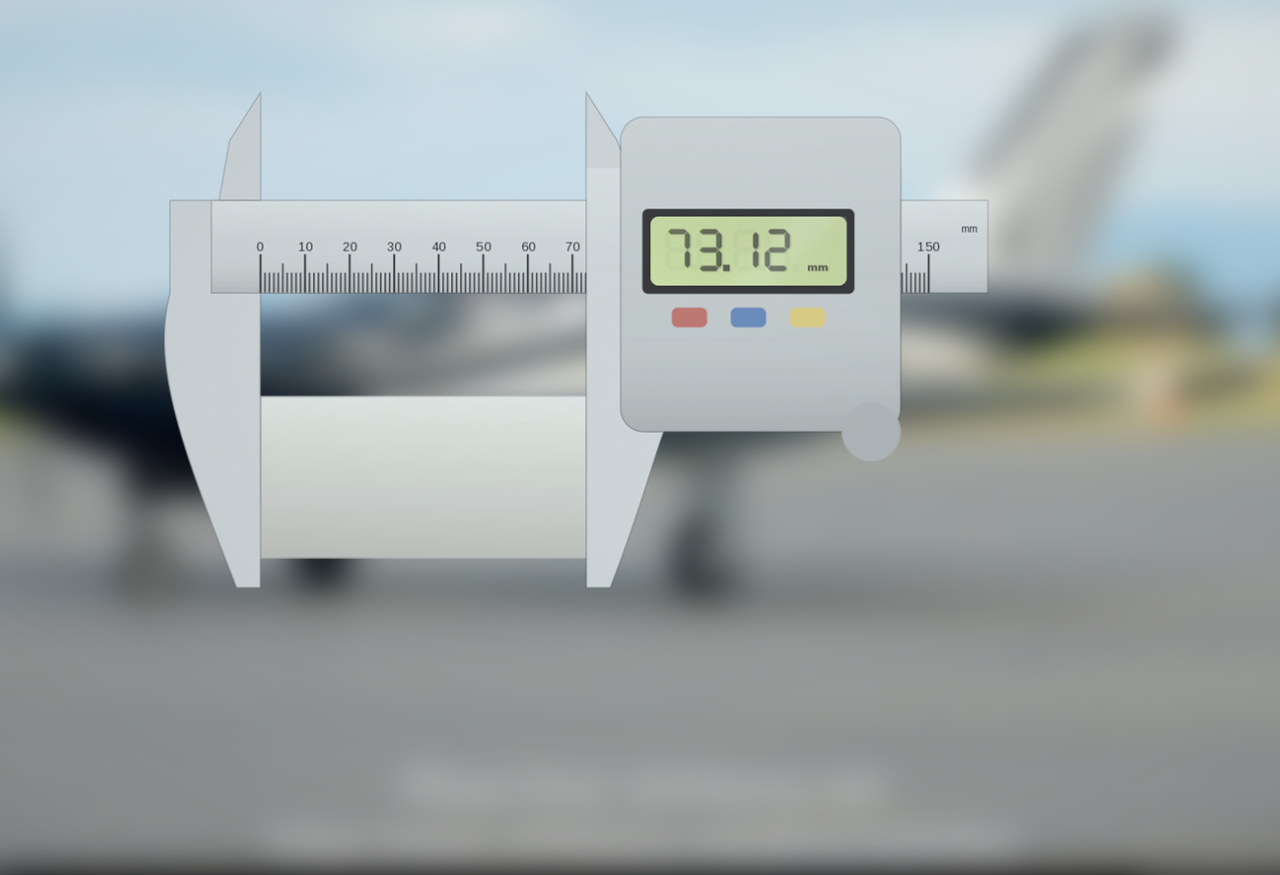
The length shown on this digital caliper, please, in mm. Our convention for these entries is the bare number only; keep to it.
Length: 73.12
